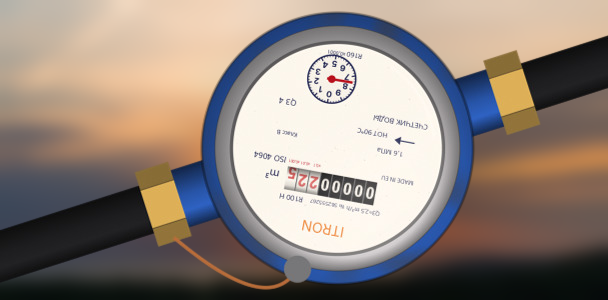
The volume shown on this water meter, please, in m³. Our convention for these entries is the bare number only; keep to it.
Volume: 0.2247
